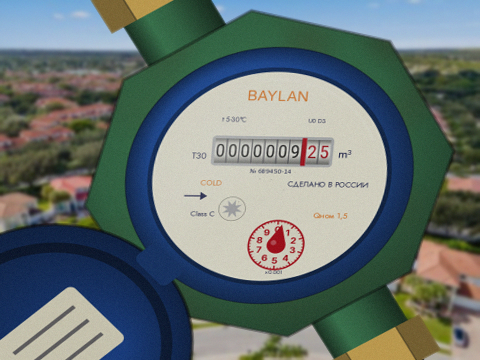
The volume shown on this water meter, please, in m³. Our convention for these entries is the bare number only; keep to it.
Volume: 9.250
